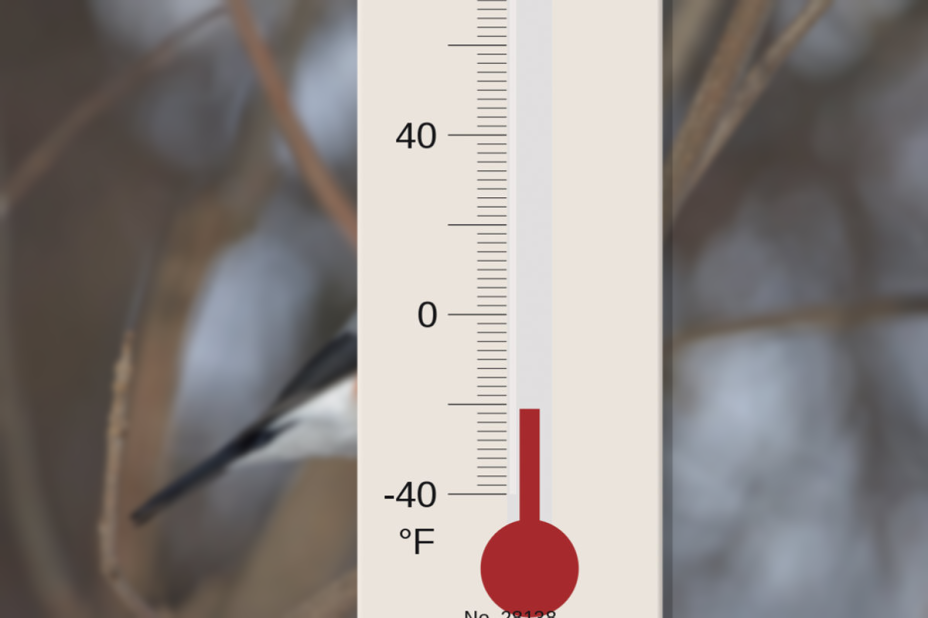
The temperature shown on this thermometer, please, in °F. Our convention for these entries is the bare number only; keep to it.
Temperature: -21
